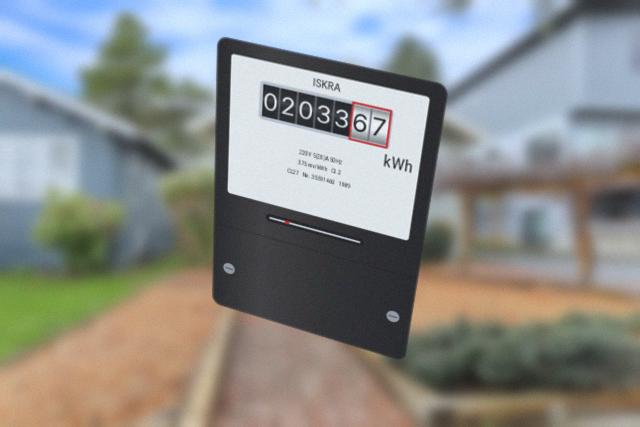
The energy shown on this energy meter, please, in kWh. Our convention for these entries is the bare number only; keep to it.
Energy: 2033.67
